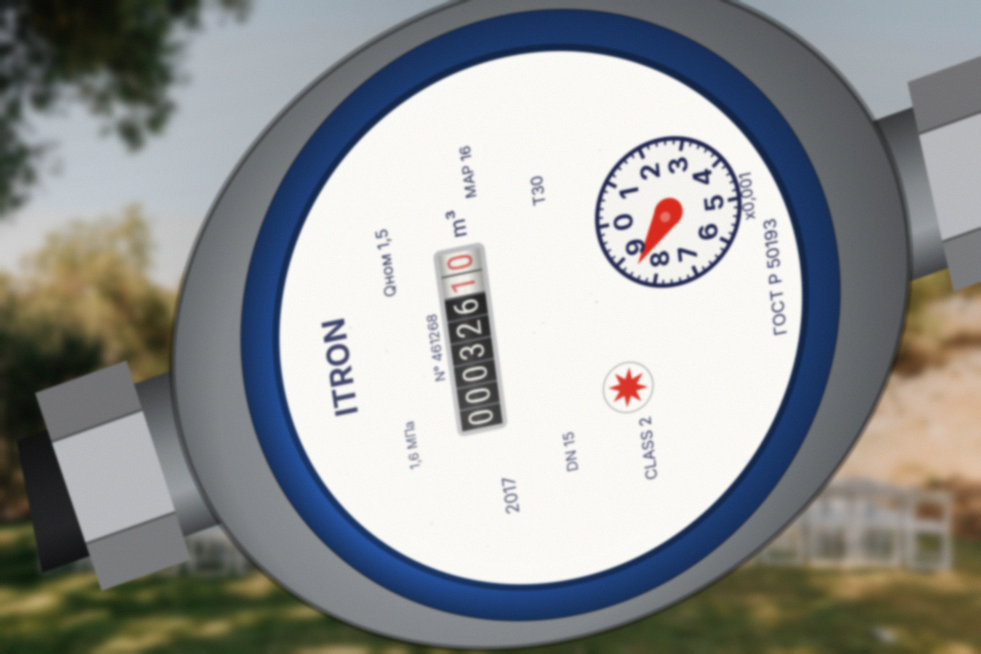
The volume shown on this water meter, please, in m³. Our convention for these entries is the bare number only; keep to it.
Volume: 326.108
